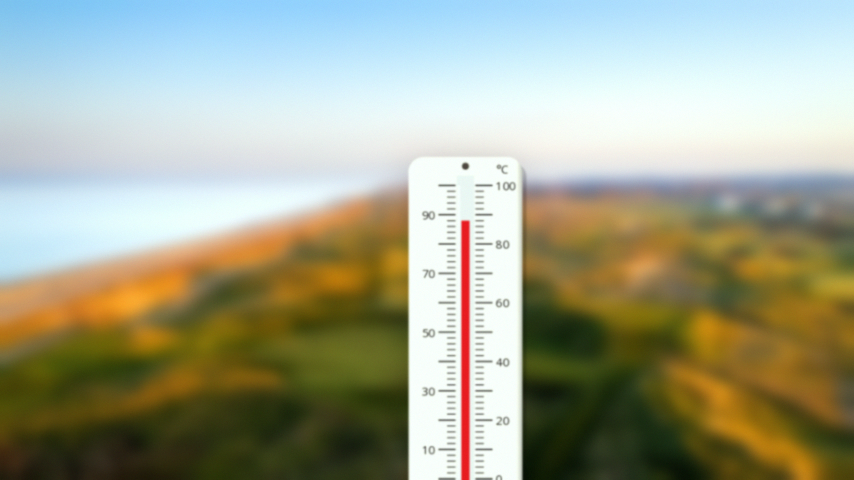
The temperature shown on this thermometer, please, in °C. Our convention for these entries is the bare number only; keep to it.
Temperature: 88
